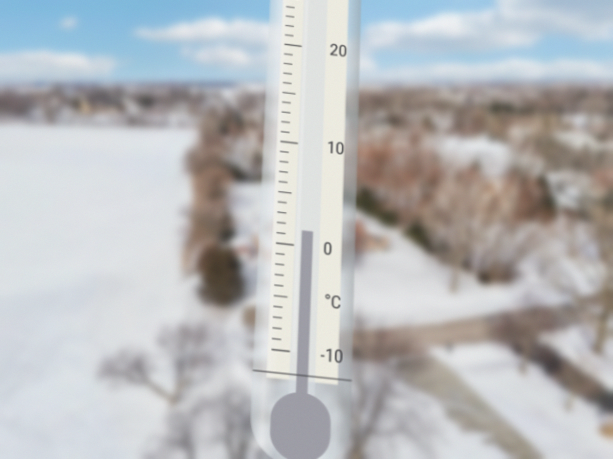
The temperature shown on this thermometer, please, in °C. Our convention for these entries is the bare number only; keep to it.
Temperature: 1.5
